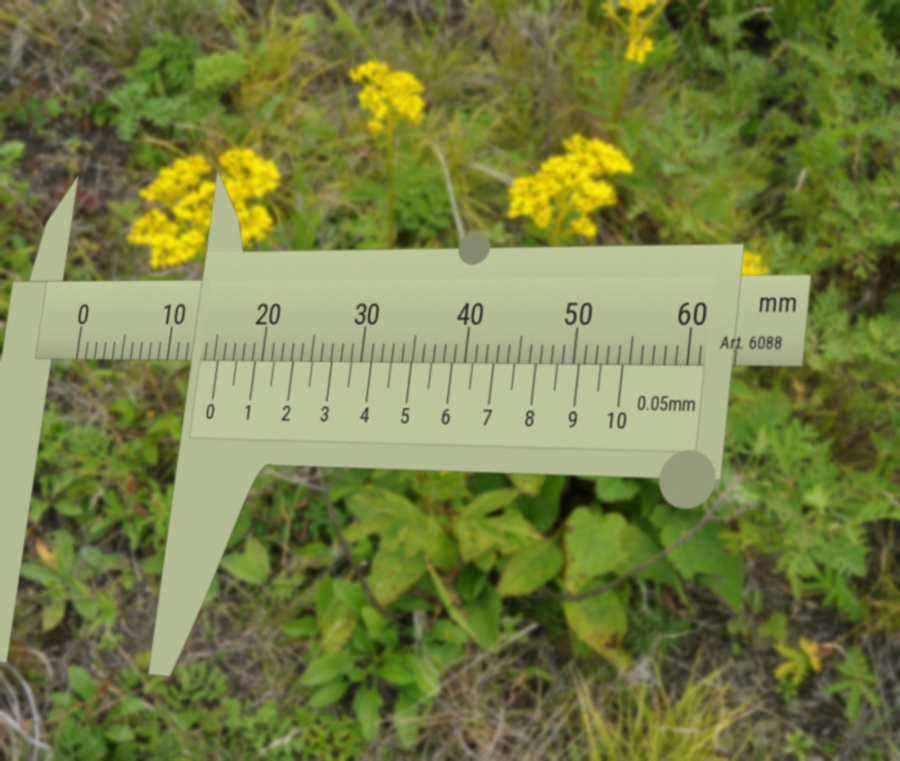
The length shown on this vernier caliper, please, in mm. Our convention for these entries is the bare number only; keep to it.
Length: 15.4
